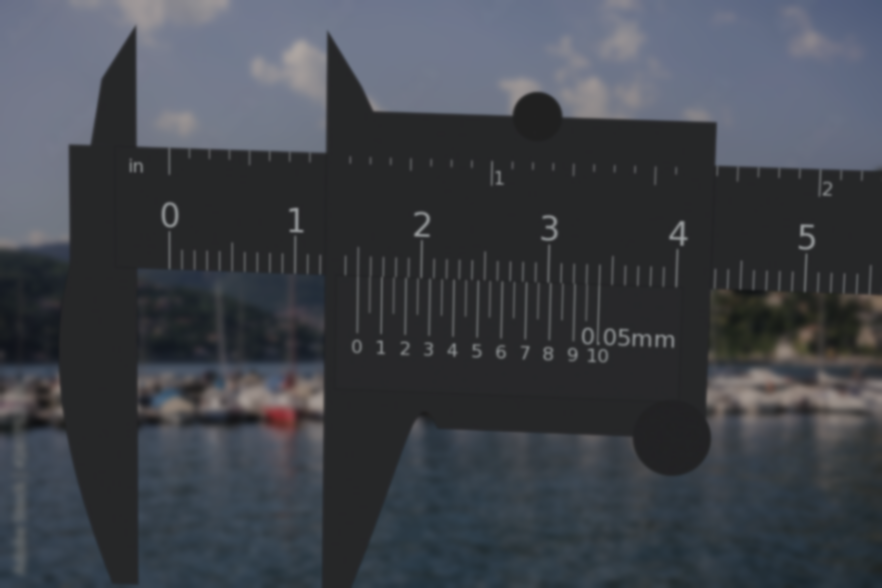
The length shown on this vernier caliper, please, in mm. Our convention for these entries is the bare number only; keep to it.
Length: 15.0
